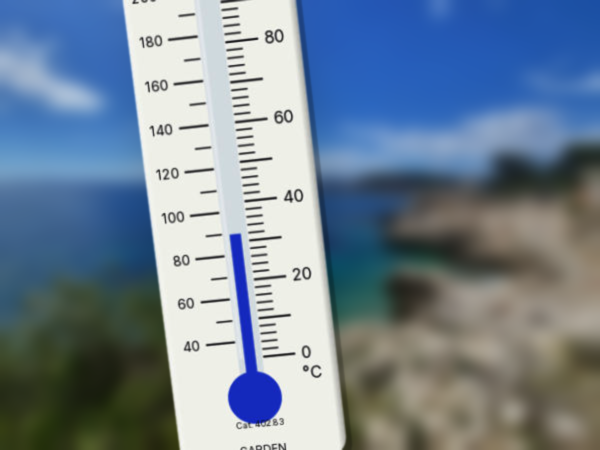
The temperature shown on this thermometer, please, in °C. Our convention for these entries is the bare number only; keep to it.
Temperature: 32
